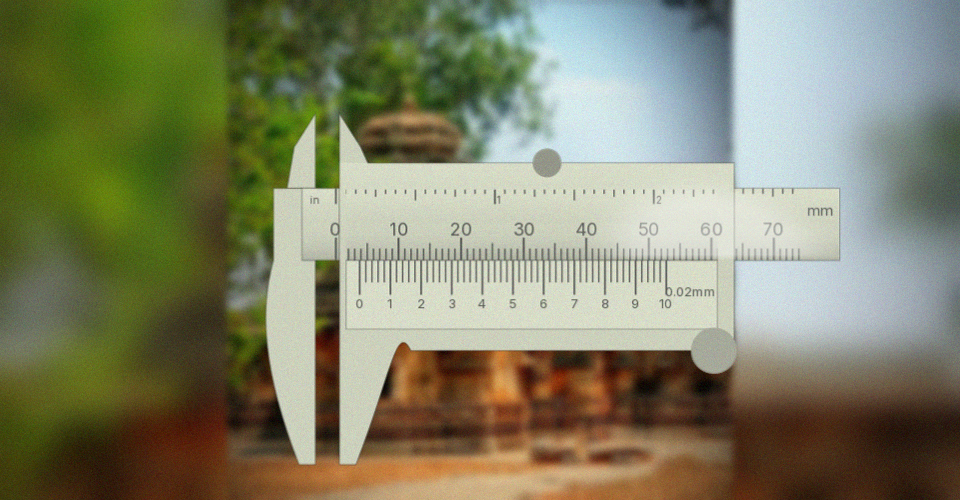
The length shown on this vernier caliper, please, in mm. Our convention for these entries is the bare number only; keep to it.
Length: 3.8
